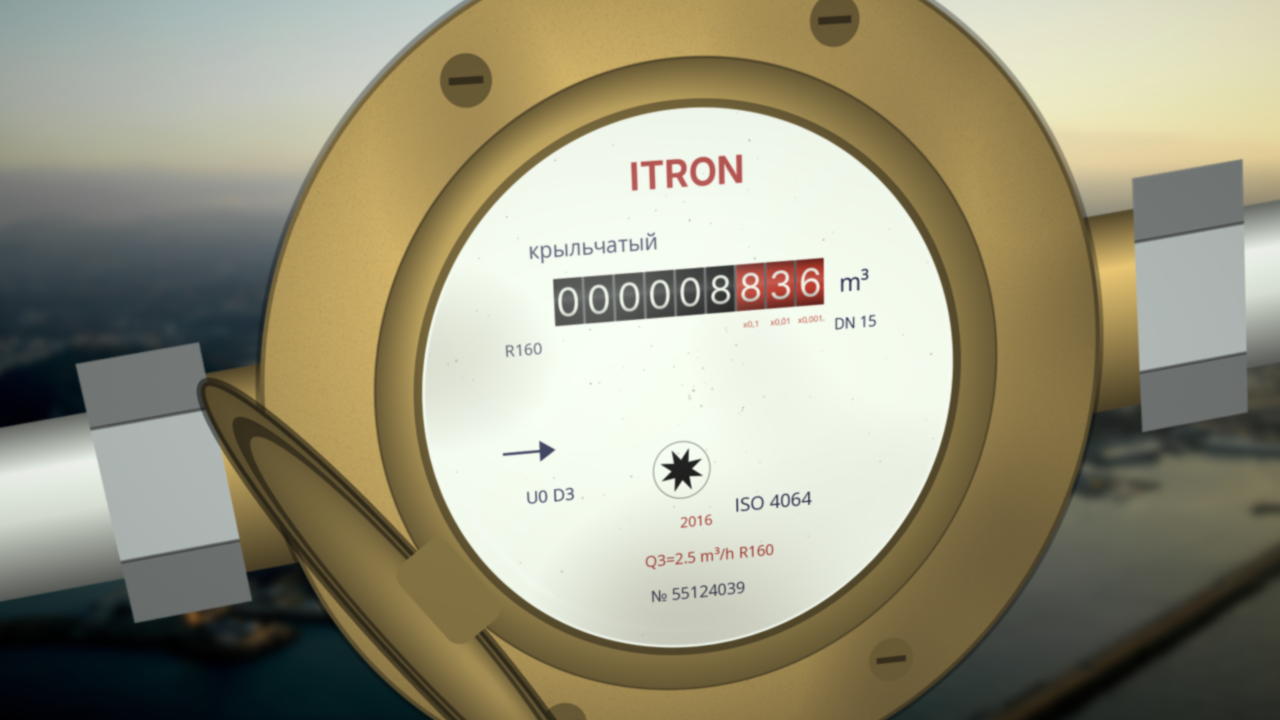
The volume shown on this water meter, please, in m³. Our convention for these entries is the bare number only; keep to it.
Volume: 8.836
